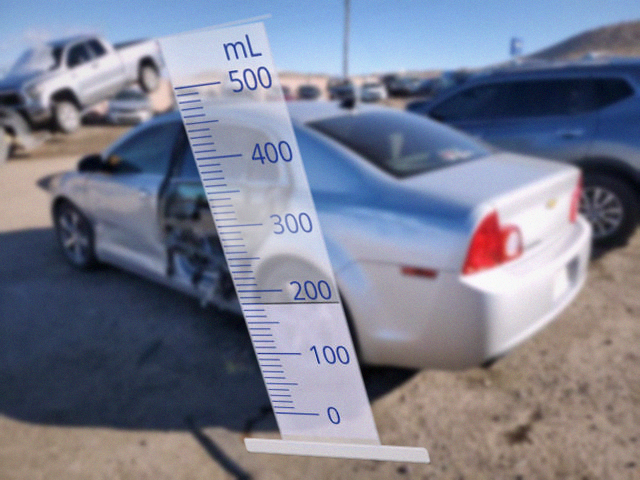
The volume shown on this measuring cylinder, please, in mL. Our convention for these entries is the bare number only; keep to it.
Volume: 180
